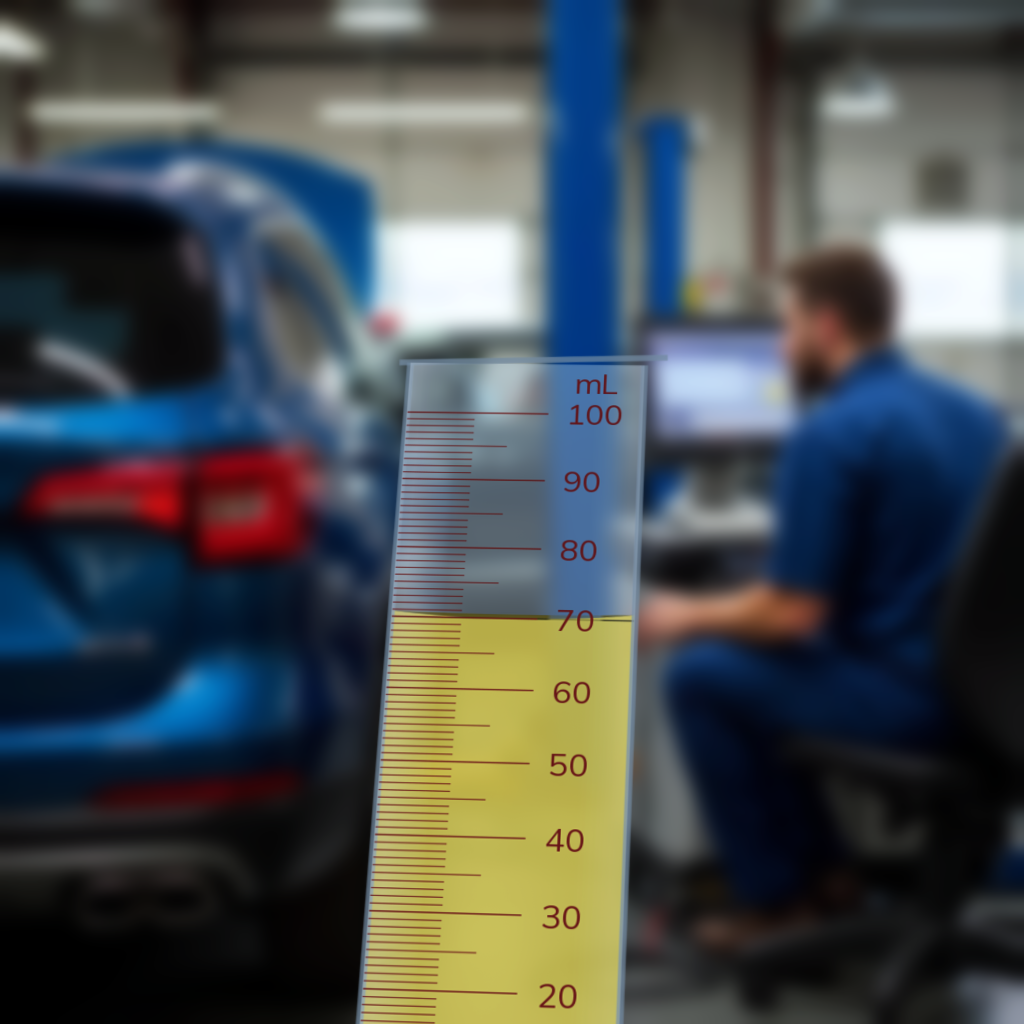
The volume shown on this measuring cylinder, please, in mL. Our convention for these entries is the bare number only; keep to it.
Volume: 70
